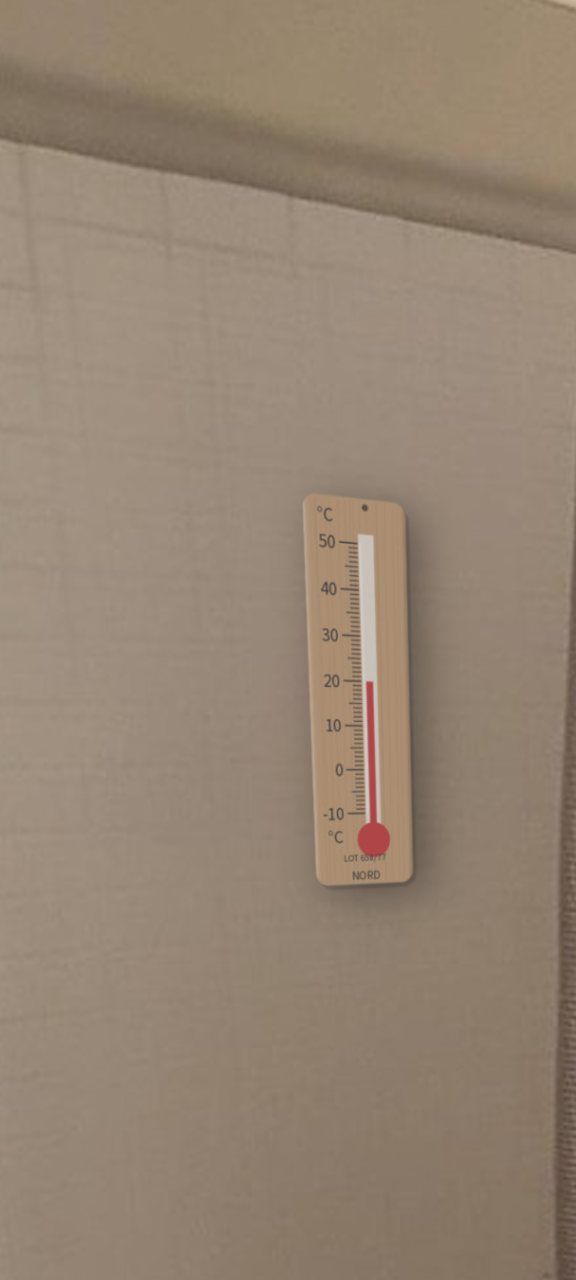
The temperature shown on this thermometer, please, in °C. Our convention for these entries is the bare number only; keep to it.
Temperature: 20
